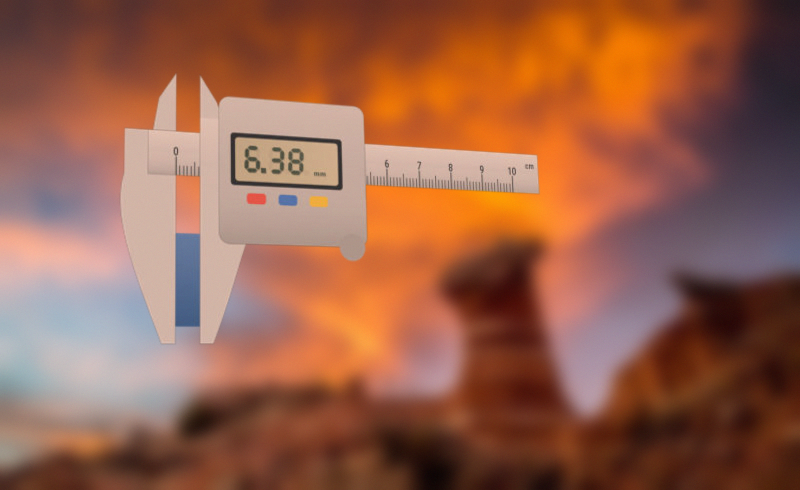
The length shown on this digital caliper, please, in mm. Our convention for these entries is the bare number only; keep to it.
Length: 6.38
